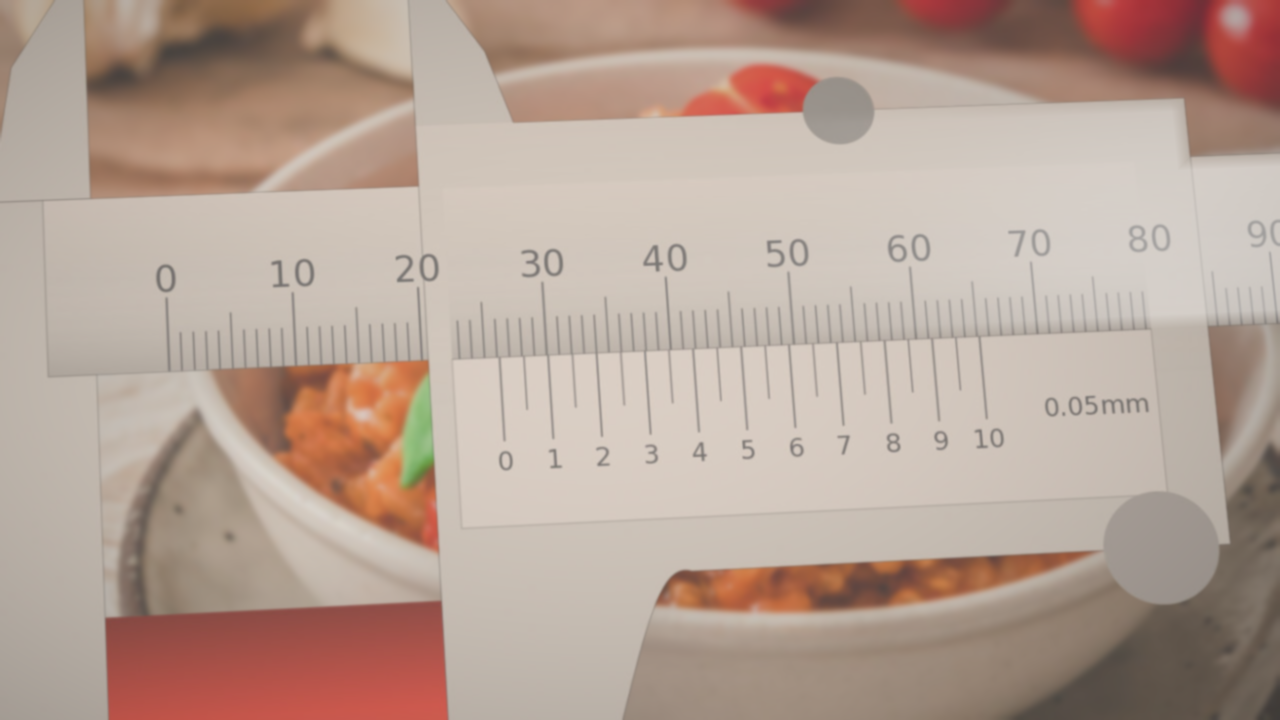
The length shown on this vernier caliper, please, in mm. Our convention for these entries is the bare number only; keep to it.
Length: 26.2
